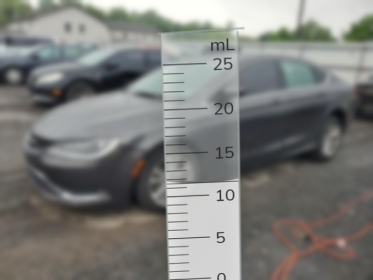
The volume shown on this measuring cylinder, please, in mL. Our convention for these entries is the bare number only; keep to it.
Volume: 11.5
